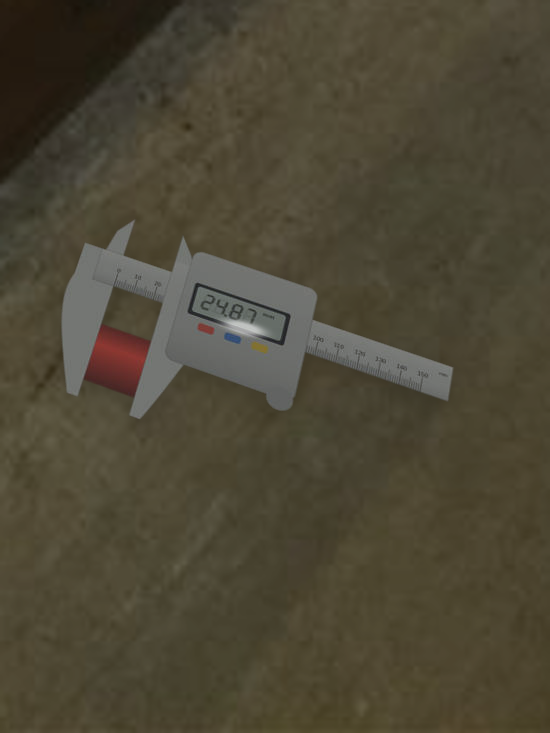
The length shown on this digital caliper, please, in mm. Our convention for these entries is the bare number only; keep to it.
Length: 24.87
